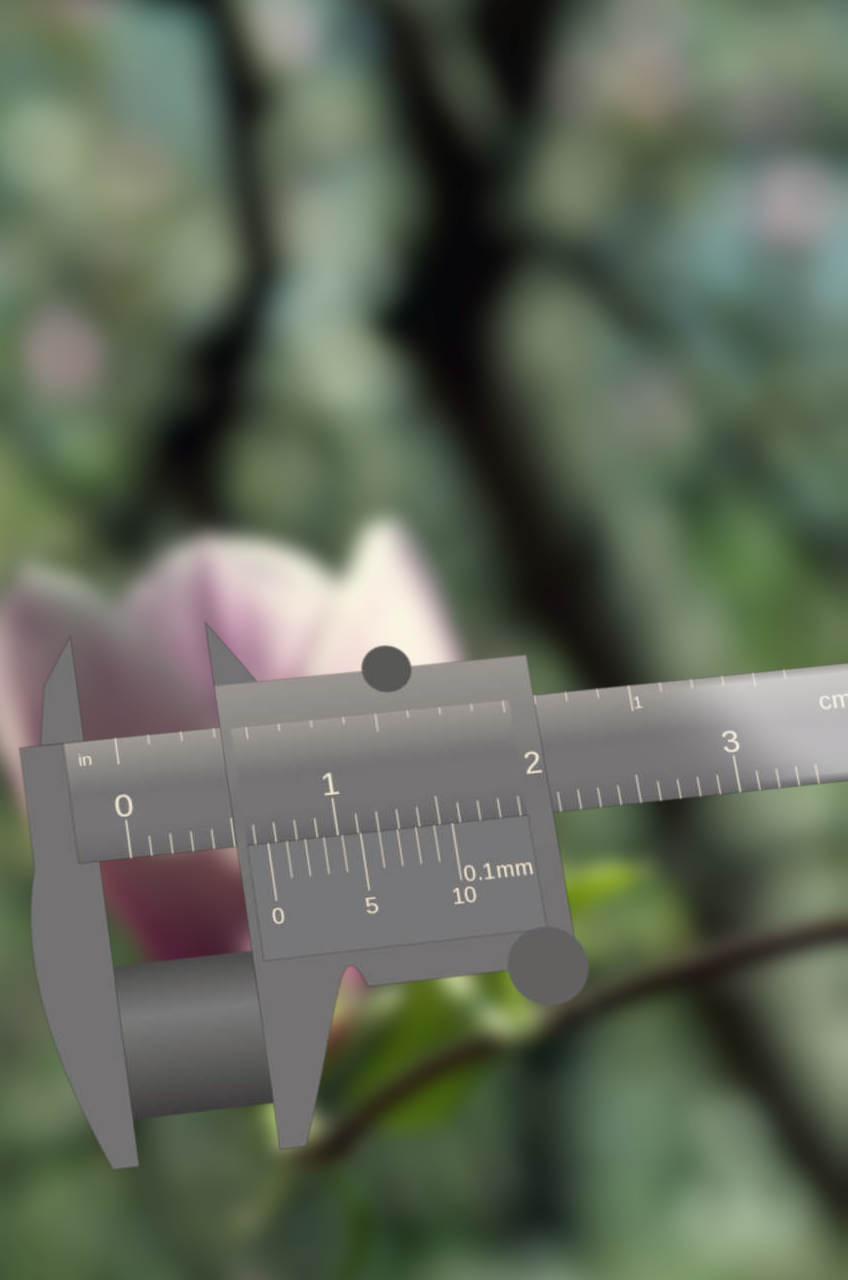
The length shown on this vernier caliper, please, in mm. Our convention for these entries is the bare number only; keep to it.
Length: 6.6
